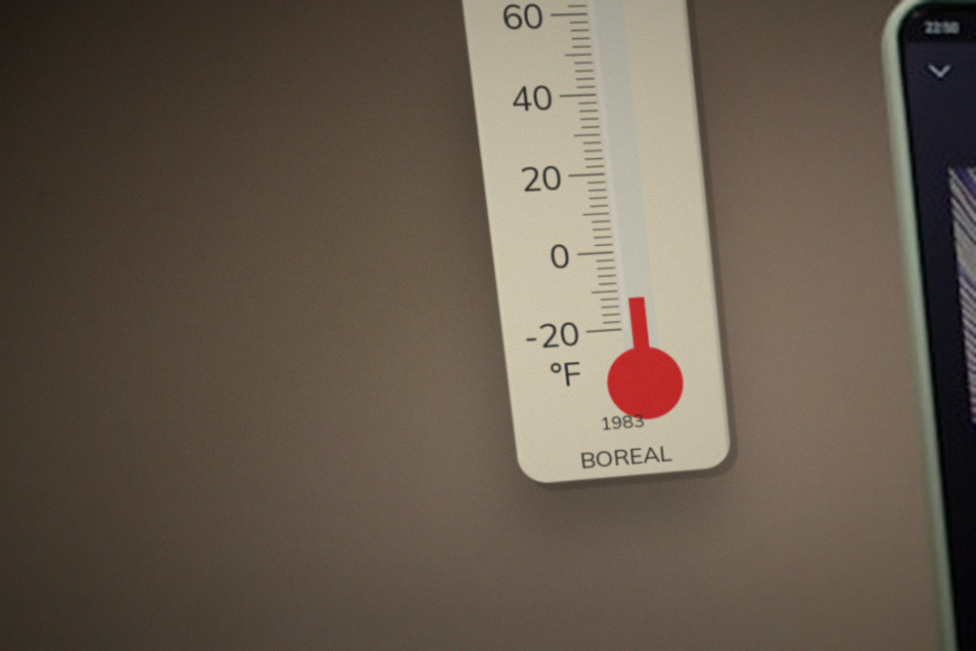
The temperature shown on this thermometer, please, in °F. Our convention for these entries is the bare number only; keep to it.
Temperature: -12
